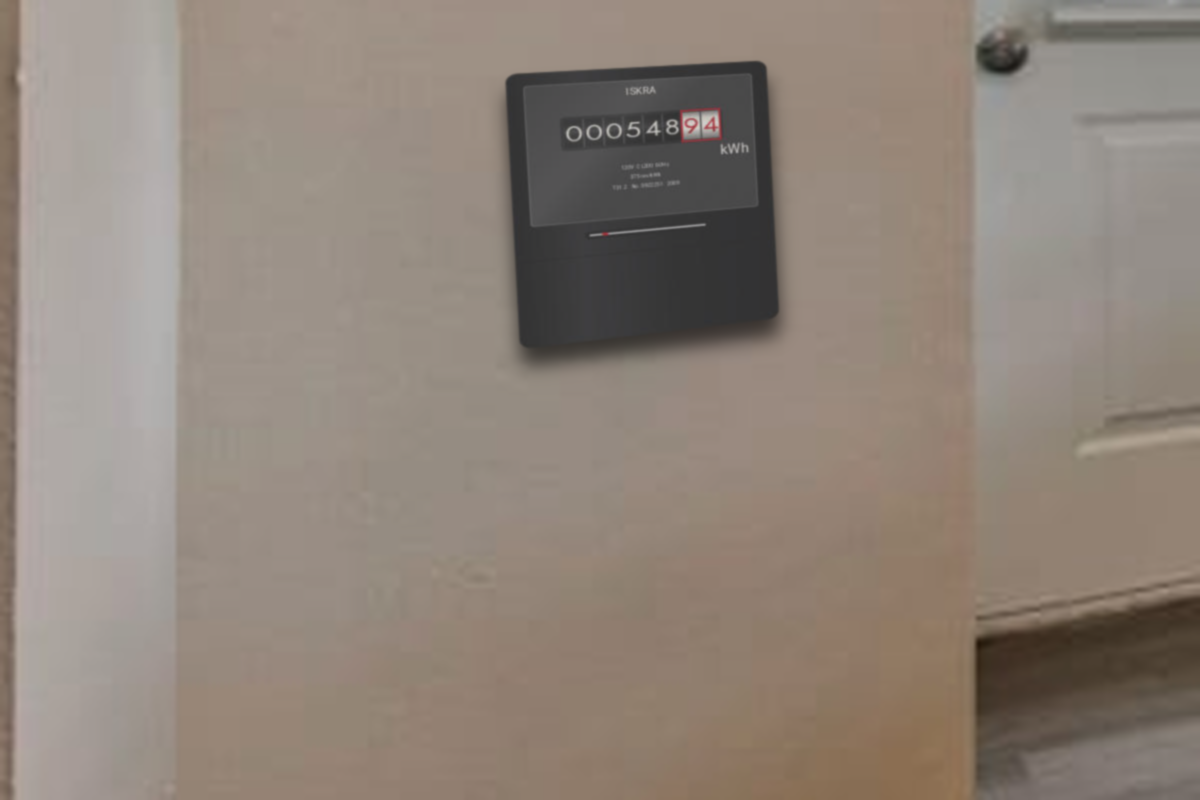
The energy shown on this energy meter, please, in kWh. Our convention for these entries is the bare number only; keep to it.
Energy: 548.94
